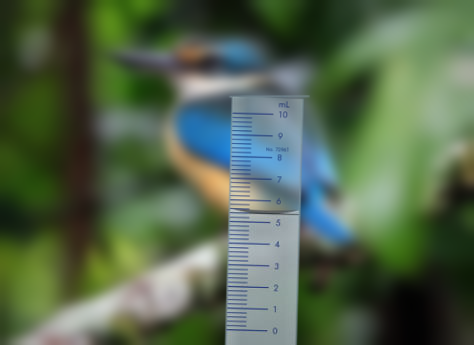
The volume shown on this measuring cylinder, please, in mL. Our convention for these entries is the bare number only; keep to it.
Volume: 5.4
